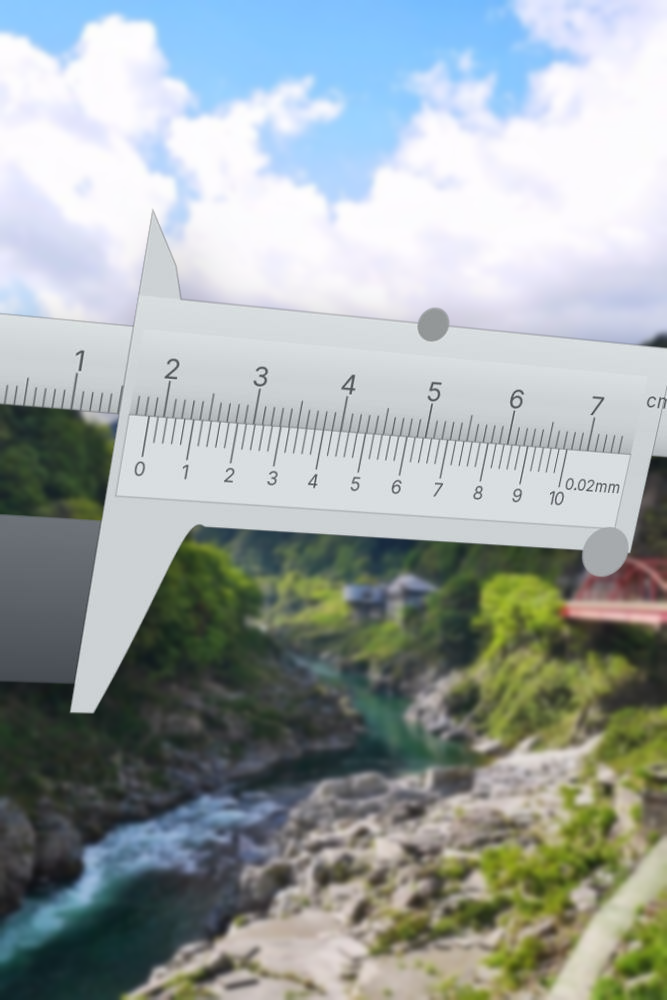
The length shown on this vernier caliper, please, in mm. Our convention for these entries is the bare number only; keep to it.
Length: 18.4
